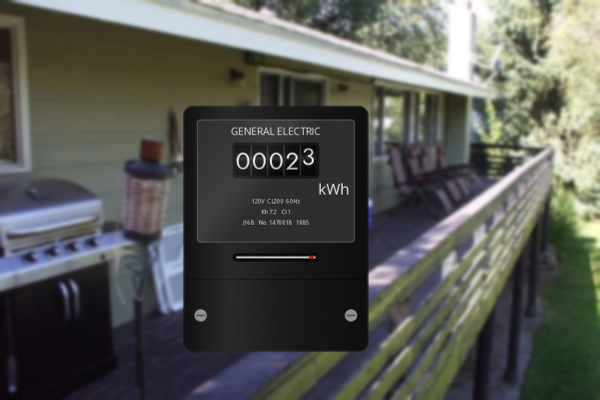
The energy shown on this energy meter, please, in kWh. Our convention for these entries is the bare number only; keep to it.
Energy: 23
